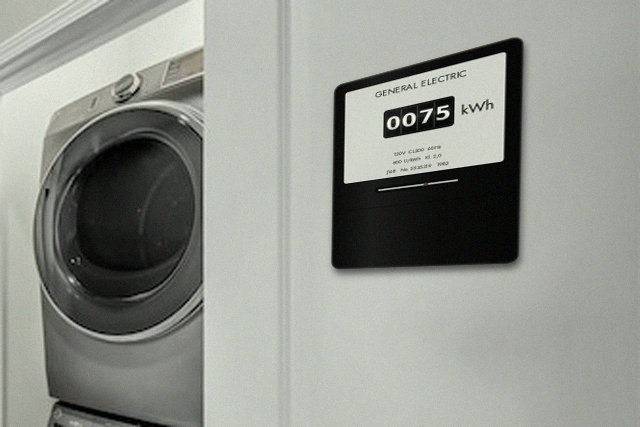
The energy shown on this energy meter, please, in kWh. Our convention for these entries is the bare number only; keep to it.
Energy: 75
